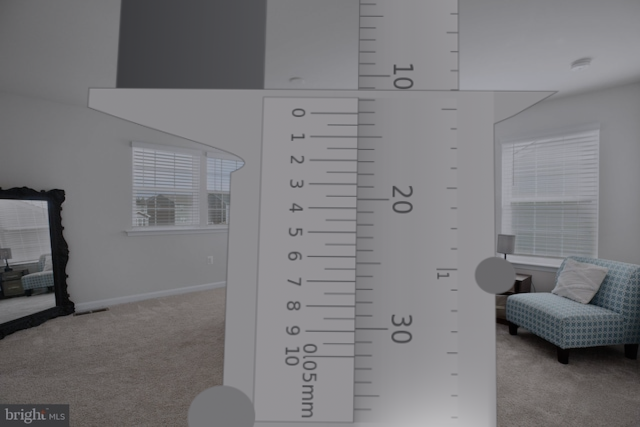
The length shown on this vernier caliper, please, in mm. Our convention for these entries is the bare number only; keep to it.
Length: 13.1
